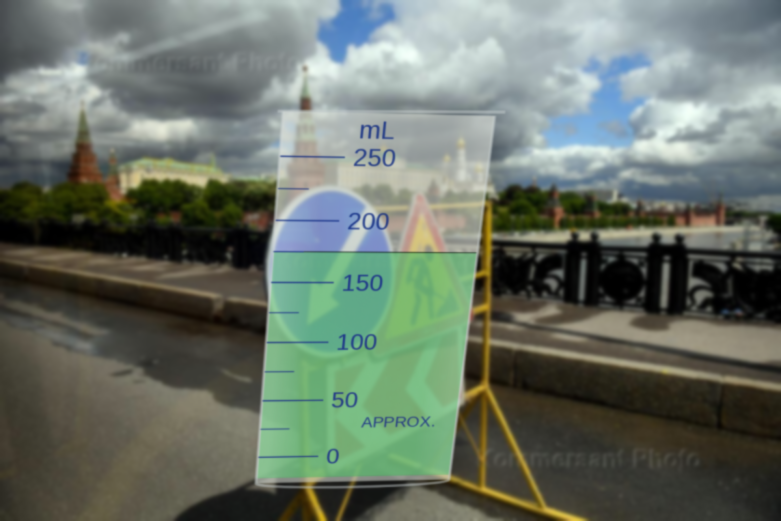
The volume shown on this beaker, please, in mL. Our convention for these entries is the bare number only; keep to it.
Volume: 175
